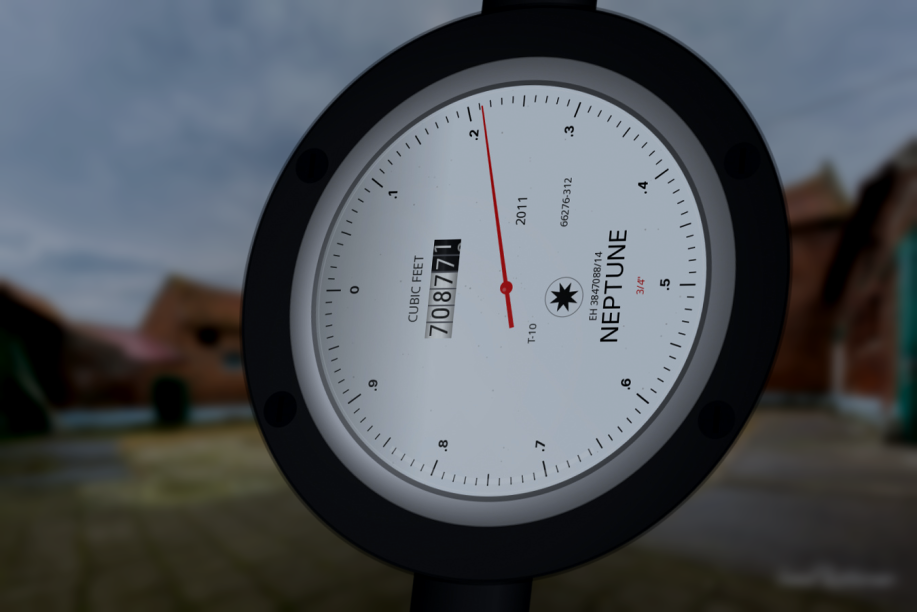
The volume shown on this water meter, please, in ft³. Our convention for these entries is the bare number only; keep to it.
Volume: 708771.21
